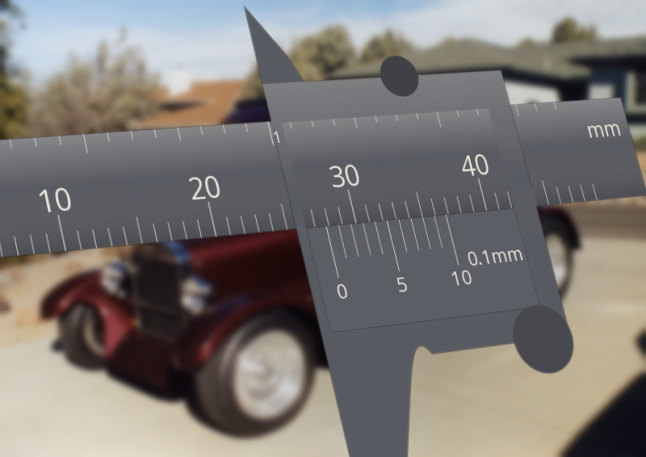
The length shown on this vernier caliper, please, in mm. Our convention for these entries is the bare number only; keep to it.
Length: 27.8
